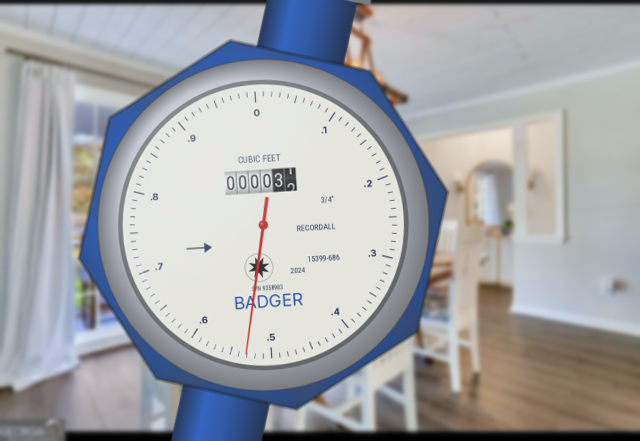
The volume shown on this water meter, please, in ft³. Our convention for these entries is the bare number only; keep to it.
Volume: 31.53
